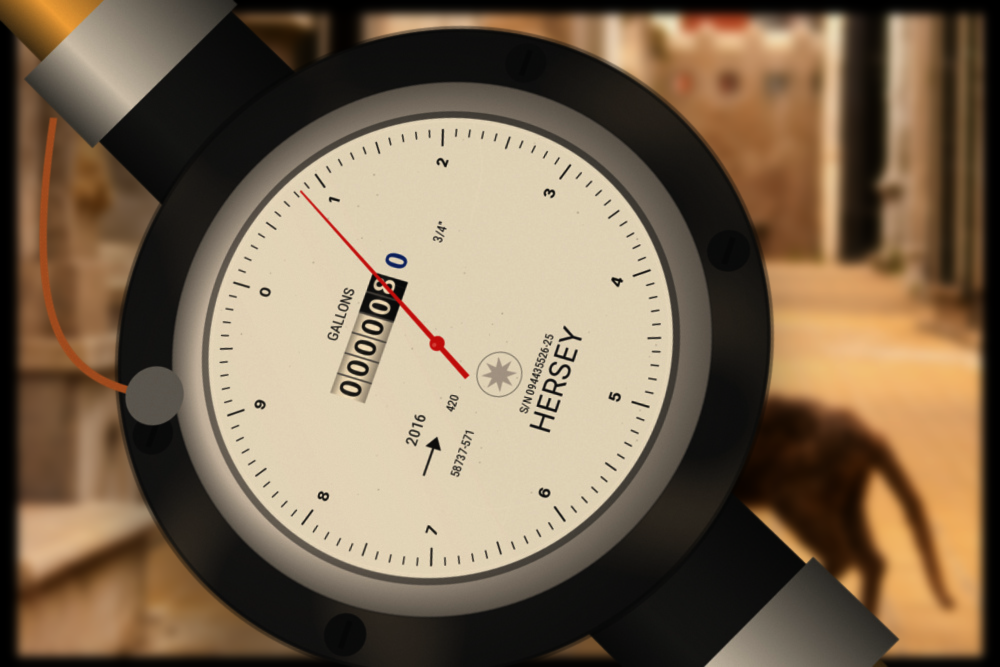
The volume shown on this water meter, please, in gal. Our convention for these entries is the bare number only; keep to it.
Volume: 80.8
